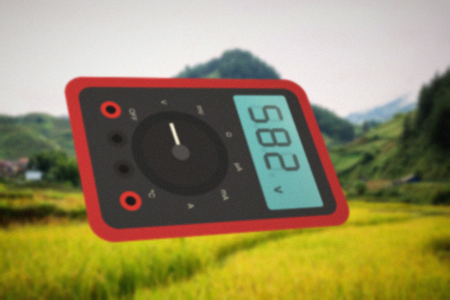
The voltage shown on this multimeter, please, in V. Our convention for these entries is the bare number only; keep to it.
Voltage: 582
